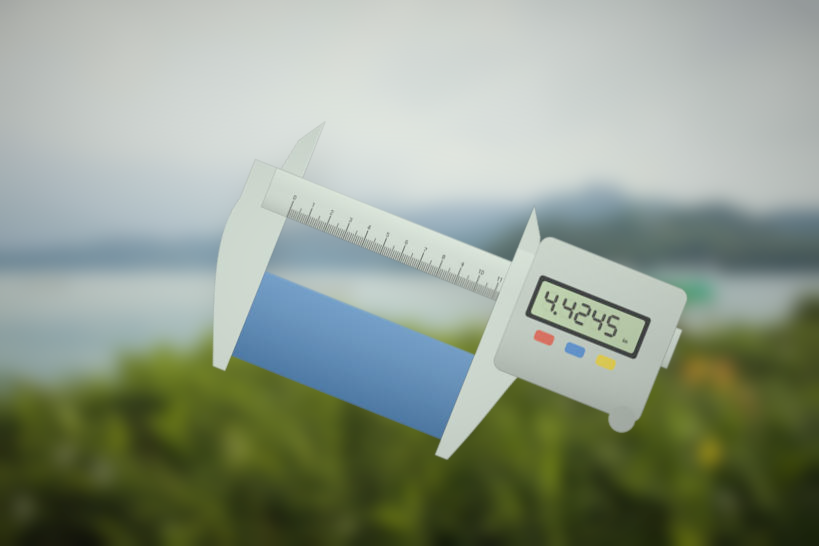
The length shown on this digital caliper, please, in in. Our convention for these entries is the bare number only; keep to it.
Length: 4.4245
